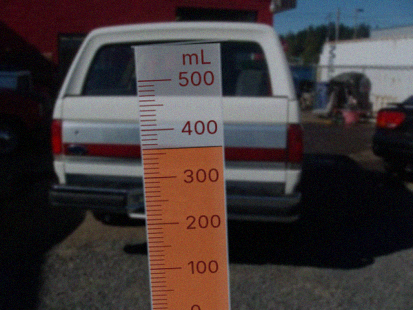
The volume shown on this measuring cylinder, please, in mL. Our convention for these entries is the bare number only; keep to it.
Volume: 360
